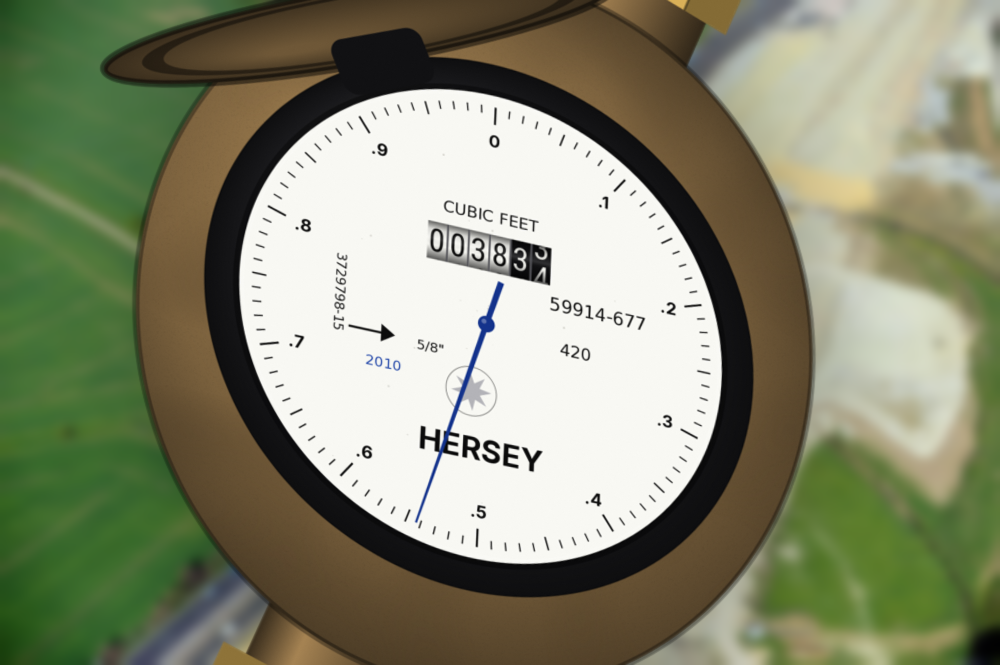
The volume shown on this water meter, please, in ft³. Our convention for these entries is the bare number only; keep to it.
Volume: 3833.54
